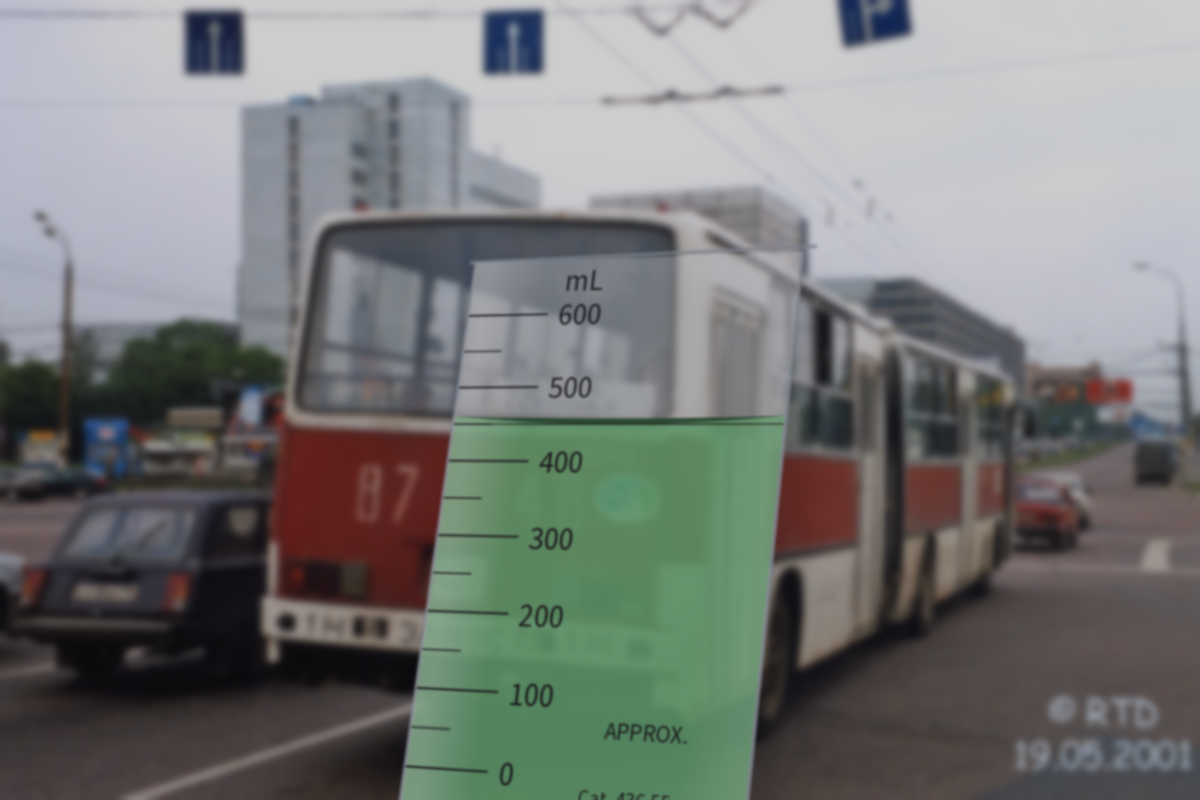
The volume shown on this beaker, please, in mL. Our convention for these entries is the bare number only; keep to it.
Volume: 450
